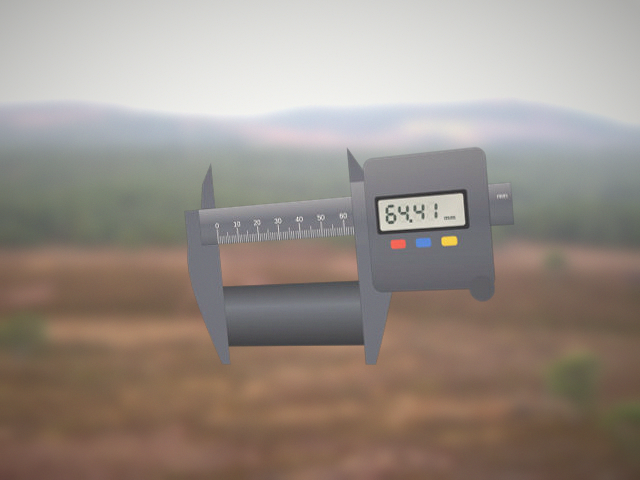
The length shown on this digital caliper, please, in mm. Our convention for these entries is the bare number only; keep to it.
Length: 64.41
